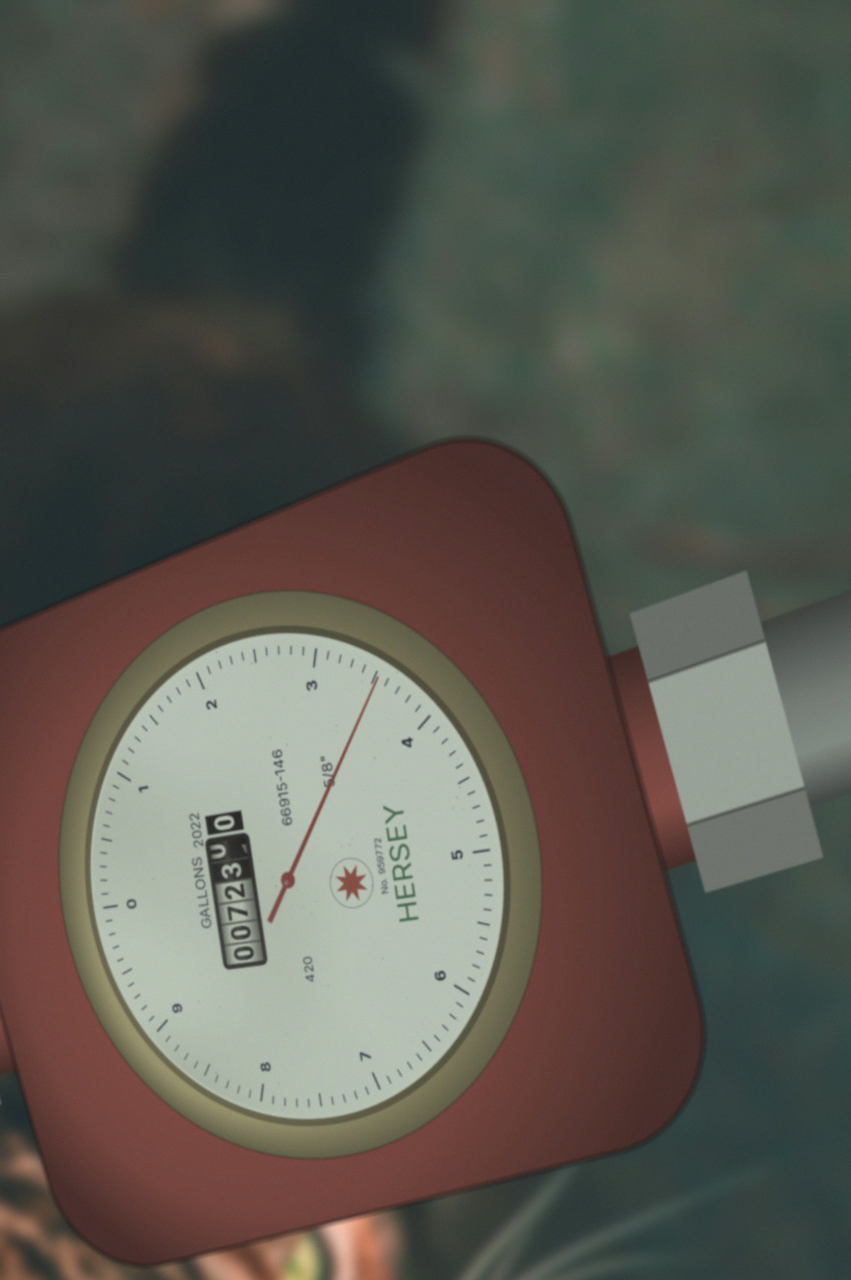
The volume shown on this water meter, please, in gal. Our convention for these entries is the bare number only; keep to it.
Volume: 72303.5
